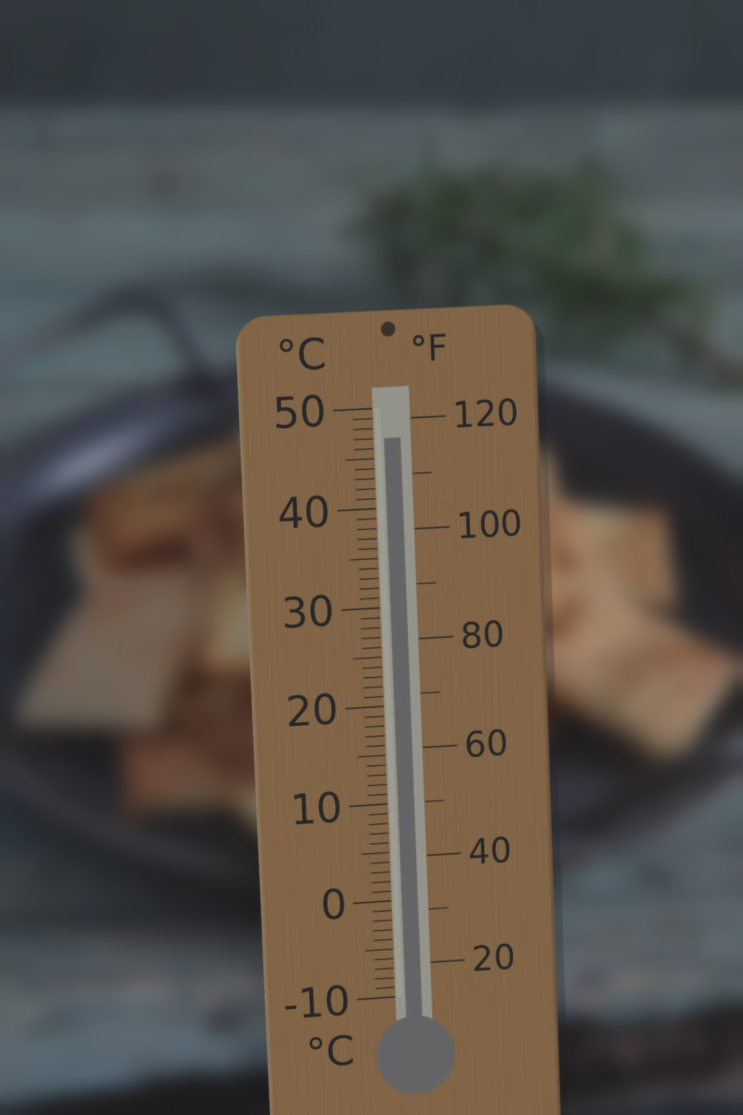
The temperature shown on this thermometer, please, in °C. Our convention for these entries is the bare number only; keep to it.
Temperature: 47
